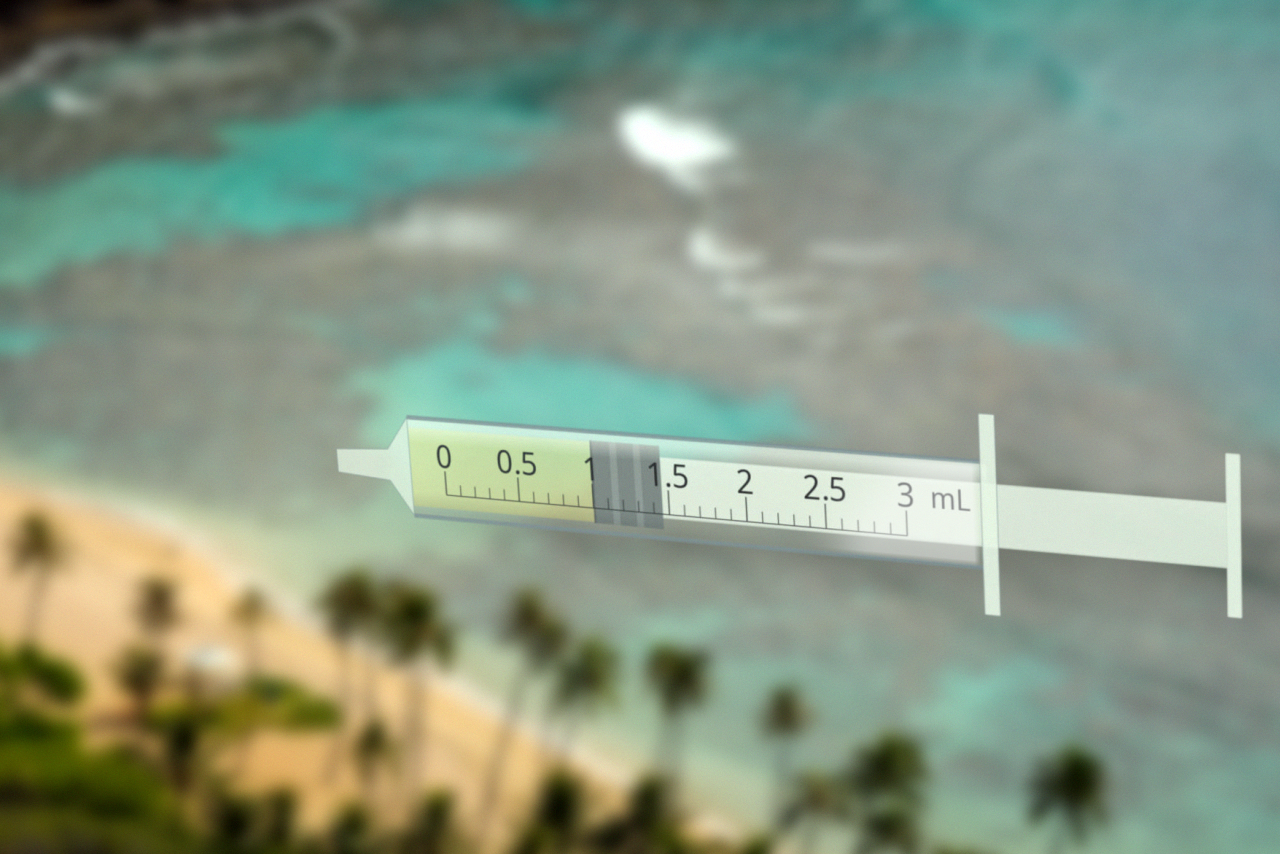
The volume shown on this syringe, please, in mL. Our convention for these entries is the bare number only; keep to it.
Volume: 1
